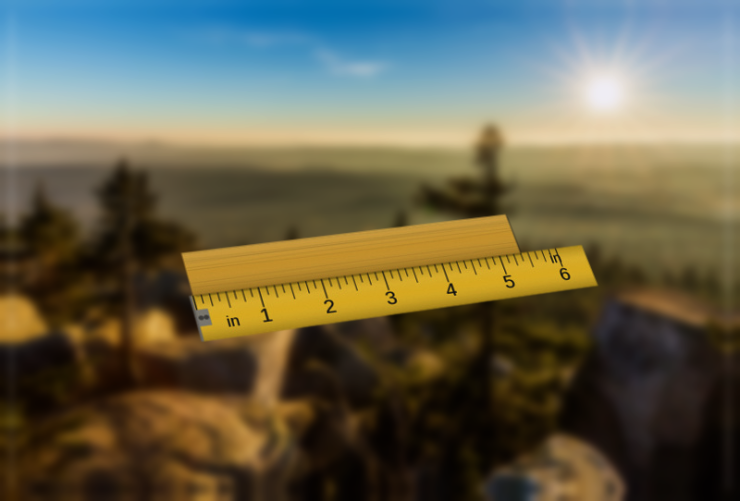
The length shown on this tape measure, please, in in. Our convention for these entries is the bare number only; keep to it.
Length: 5.375
